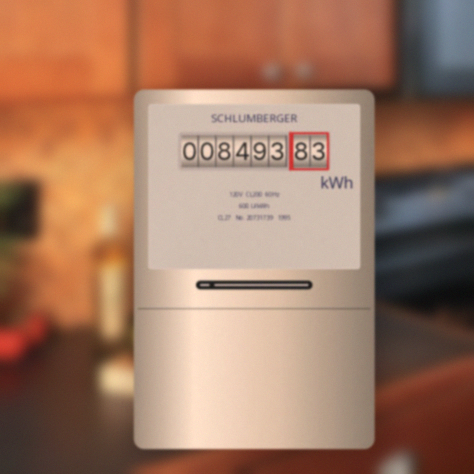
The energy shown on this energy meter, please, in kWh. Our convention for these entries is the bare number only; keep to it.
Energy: 8493.83
